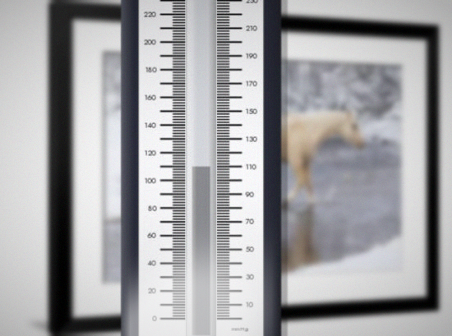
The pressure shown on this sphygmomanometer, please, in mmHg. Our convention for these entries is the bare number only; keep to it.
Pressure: 110
